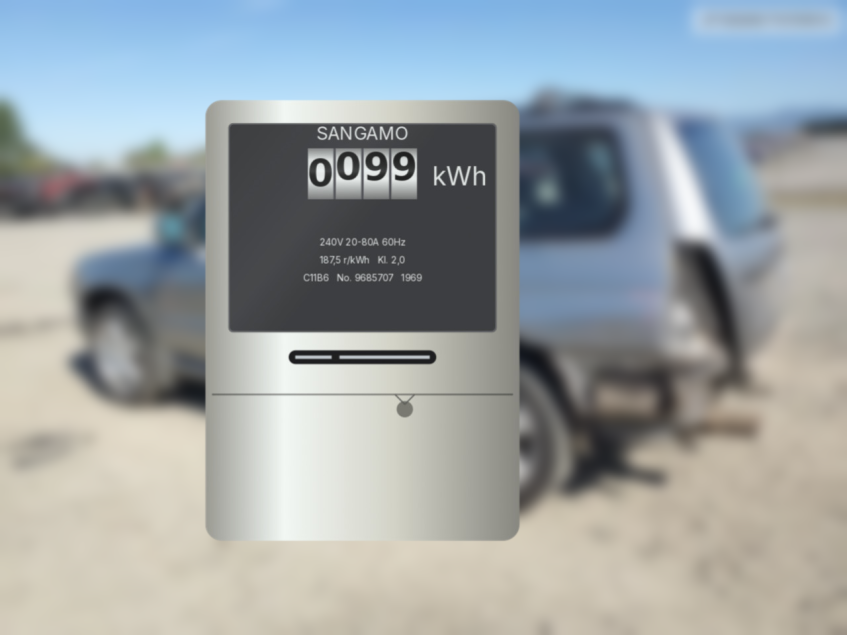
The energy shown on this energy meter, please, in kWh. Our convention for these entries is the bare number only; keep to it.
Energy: 99
